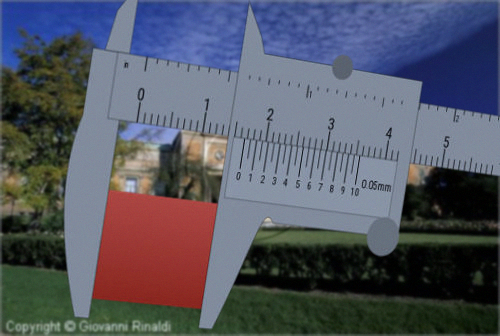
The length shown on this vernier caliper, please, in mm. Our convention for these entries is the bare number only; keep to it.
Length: 16.6
